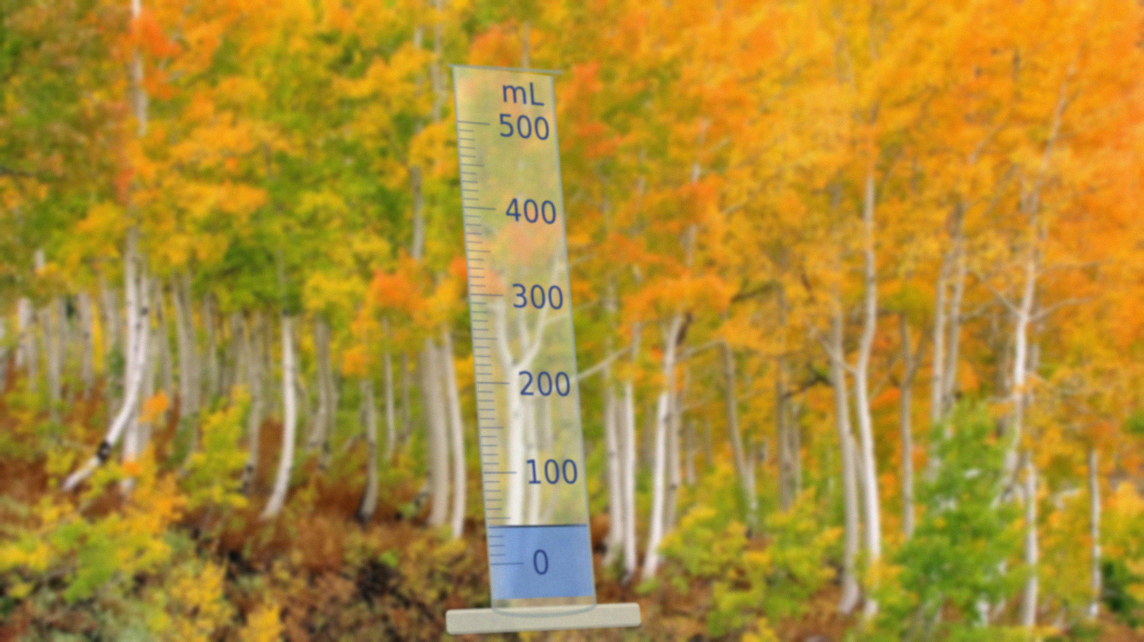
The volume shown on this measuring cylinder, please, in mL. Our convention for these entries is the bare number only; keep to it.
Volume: 40
